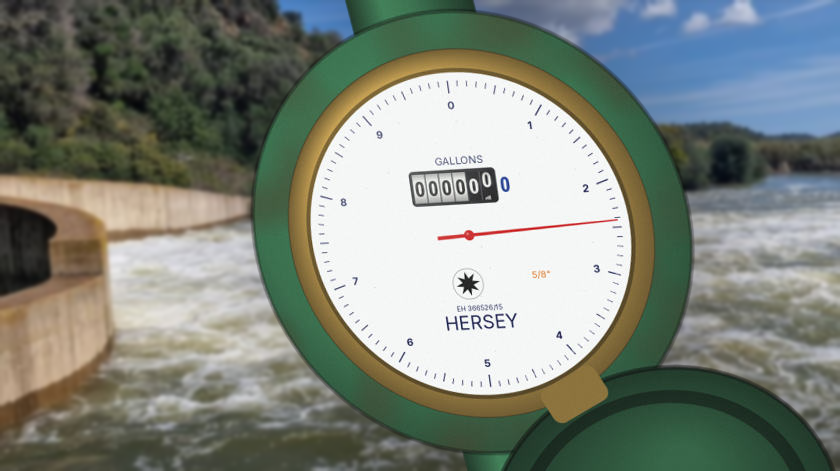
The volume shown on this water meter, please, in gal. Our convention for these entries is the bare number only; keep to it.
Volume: 2.4
